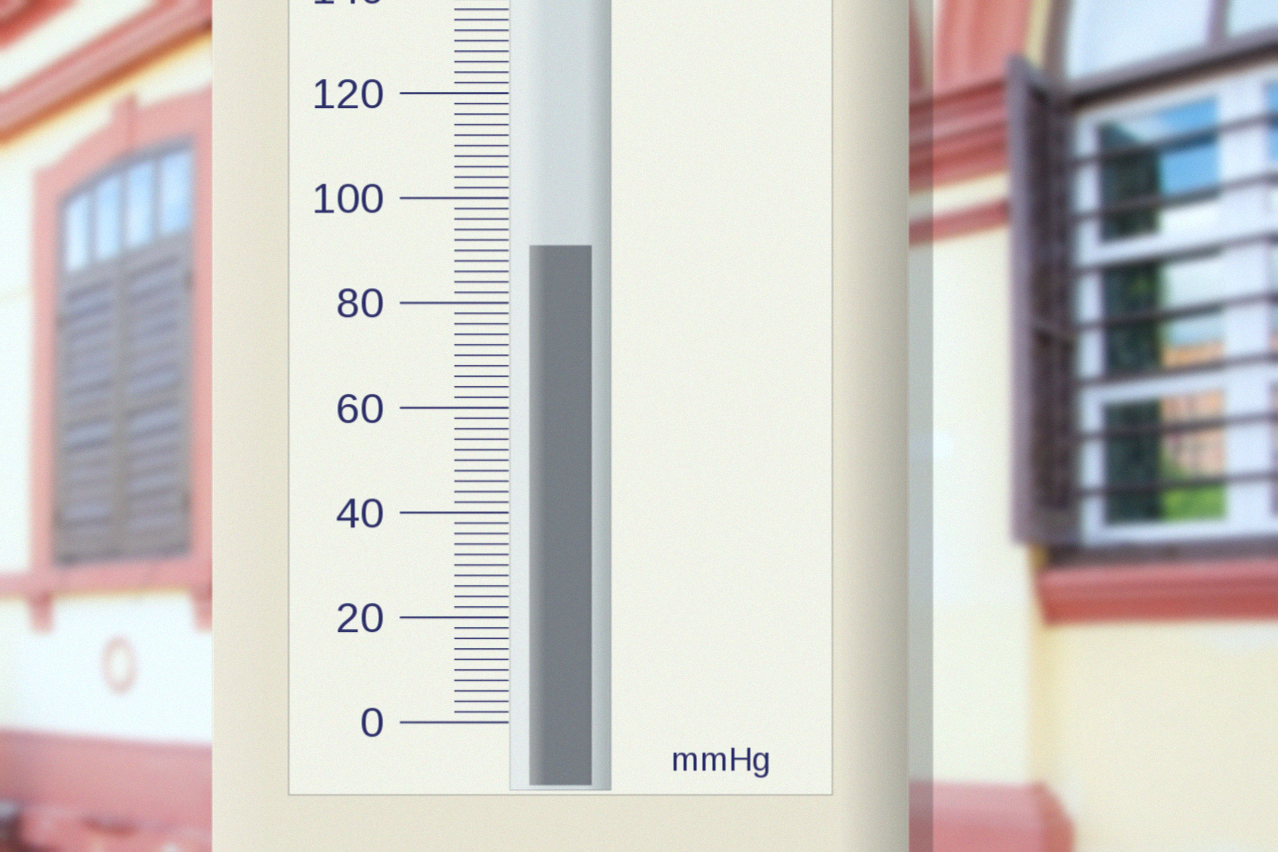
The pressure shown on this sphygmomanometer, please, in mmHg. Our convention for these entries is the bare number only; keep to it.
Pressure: 91
